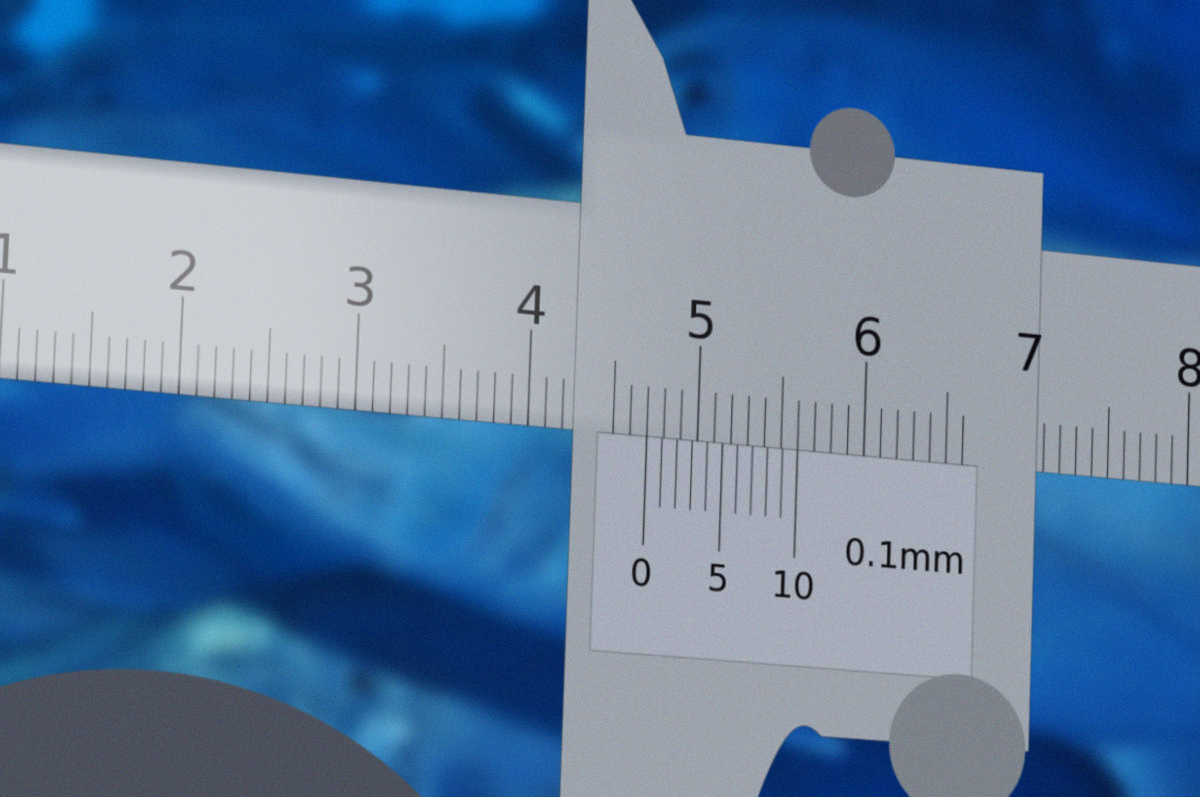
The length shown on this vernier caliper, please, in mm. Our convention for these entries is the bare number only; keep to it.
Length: 47.0
